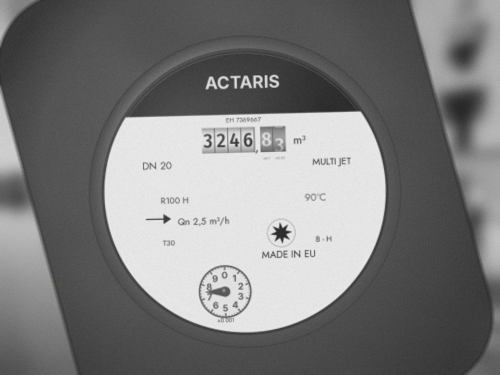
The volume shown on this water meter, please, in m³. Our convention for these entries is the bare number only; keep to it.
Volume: 3246.827
